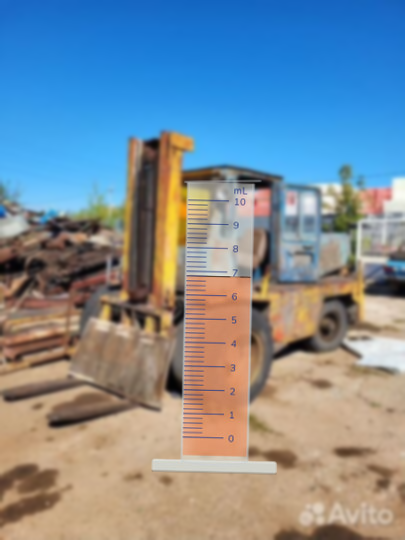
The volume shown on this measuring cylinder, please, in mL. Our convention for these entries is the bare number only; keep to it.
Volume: 6.8
